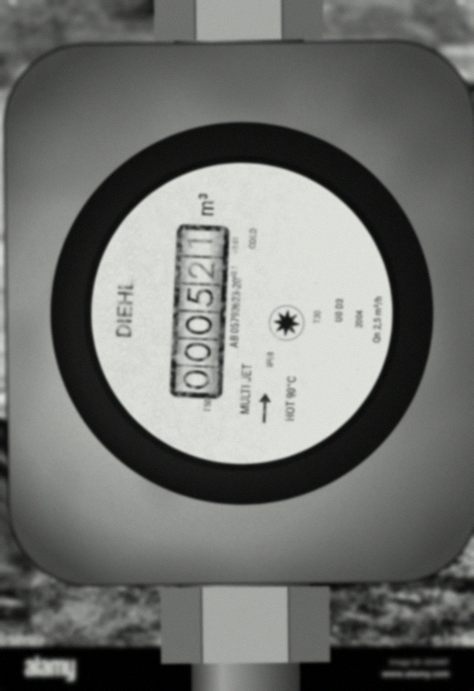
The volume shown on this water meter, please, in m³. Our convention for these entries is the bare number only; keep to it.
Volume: 5.21
